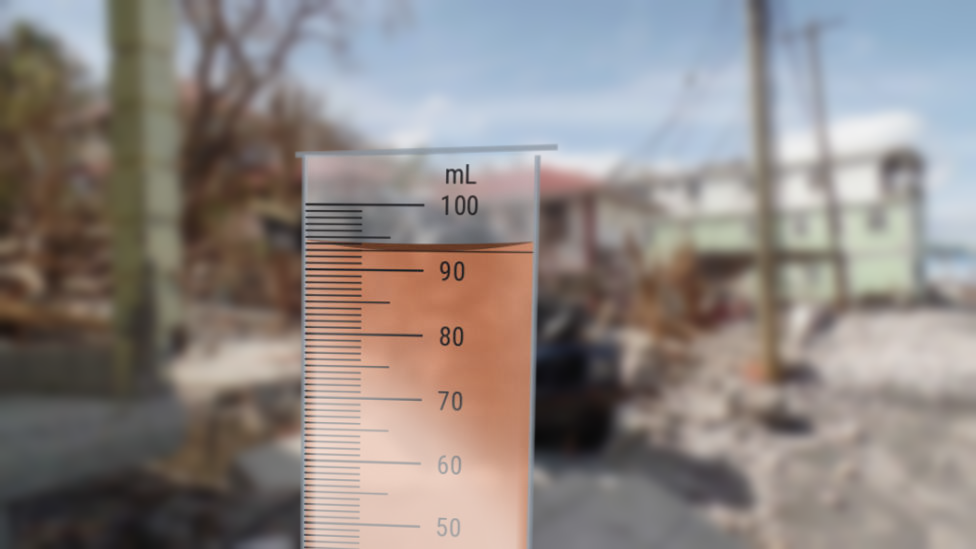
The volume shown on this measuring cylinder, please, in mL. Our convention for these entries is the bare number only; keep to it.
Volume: 93
